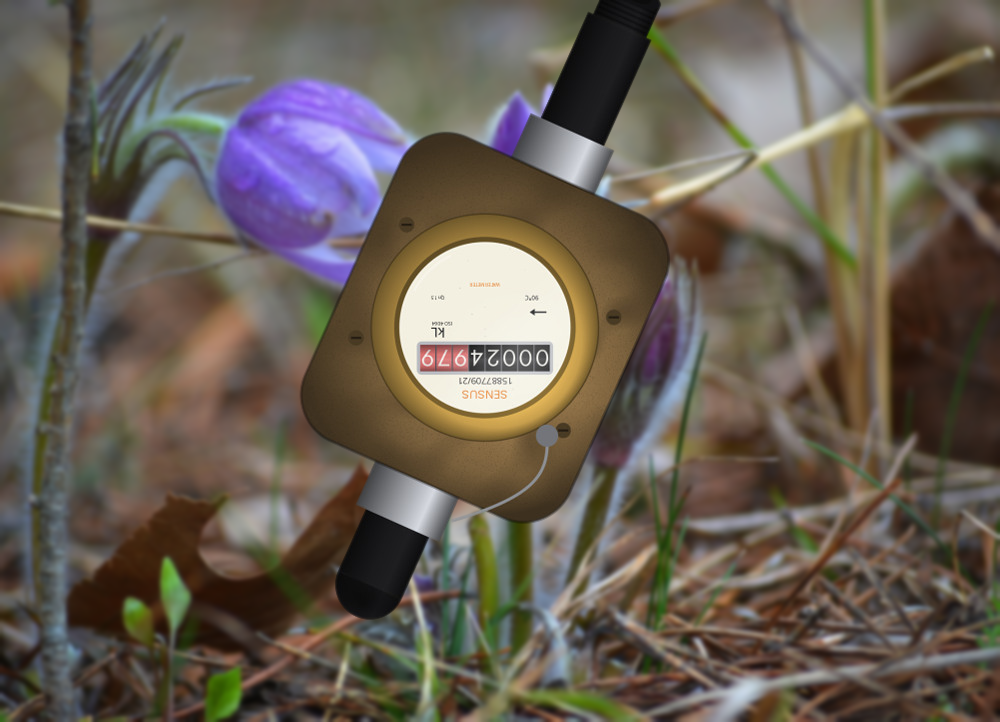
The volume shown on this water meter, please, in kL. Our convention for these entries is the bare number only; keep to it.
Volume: 24.979
